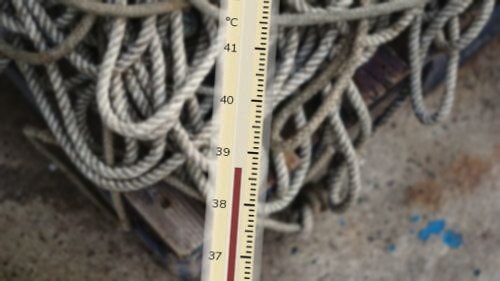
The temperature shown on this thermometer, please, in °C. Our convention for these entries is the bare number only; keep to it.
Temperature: 38.7
